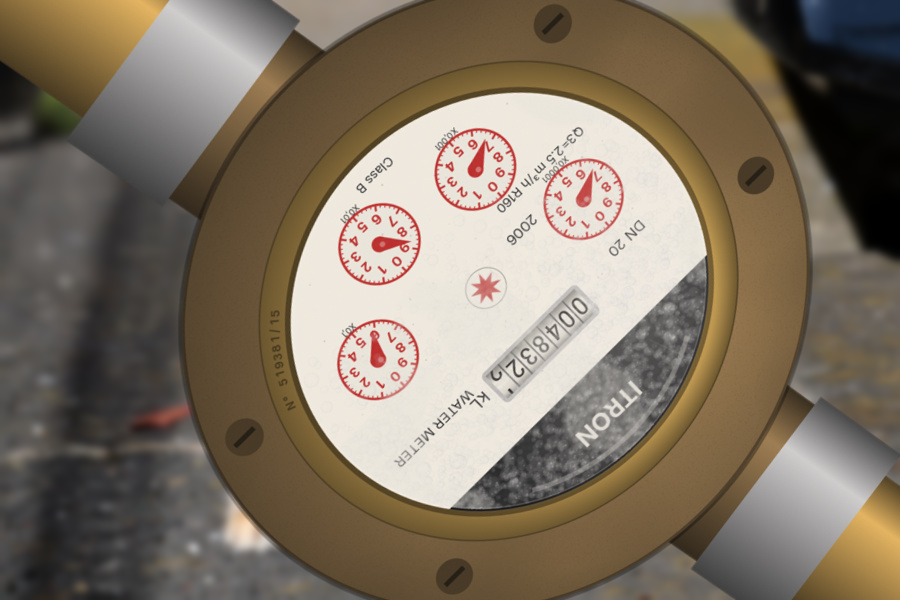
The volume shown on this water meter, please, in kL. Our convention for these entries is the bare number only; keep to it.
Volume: 48321.5866
